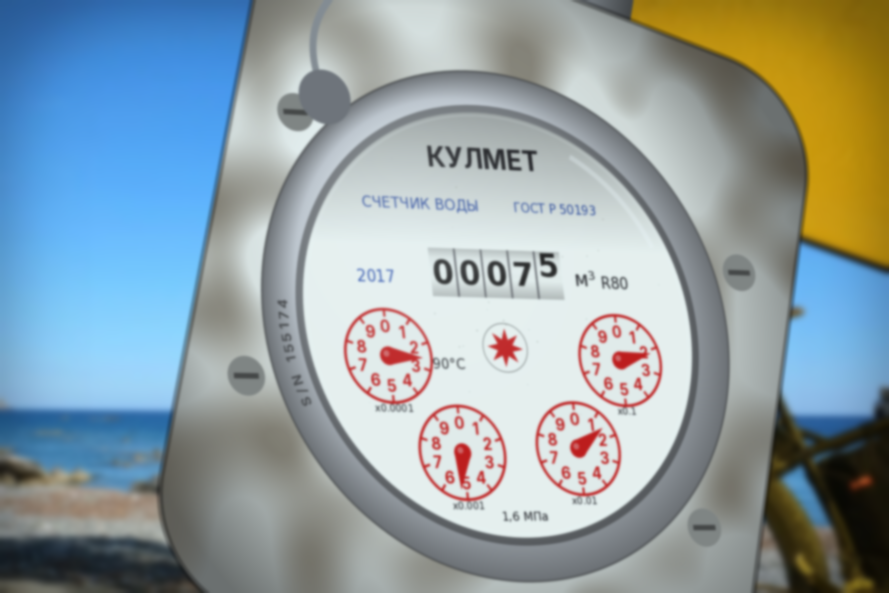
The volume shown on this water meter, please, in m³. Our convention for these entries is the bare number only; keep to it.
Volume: 75.2152
